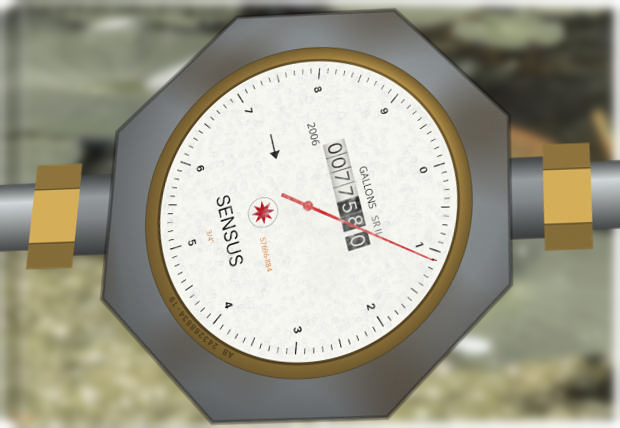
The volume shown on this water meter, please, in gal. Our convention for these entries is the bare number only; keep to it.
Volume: 77581.1
